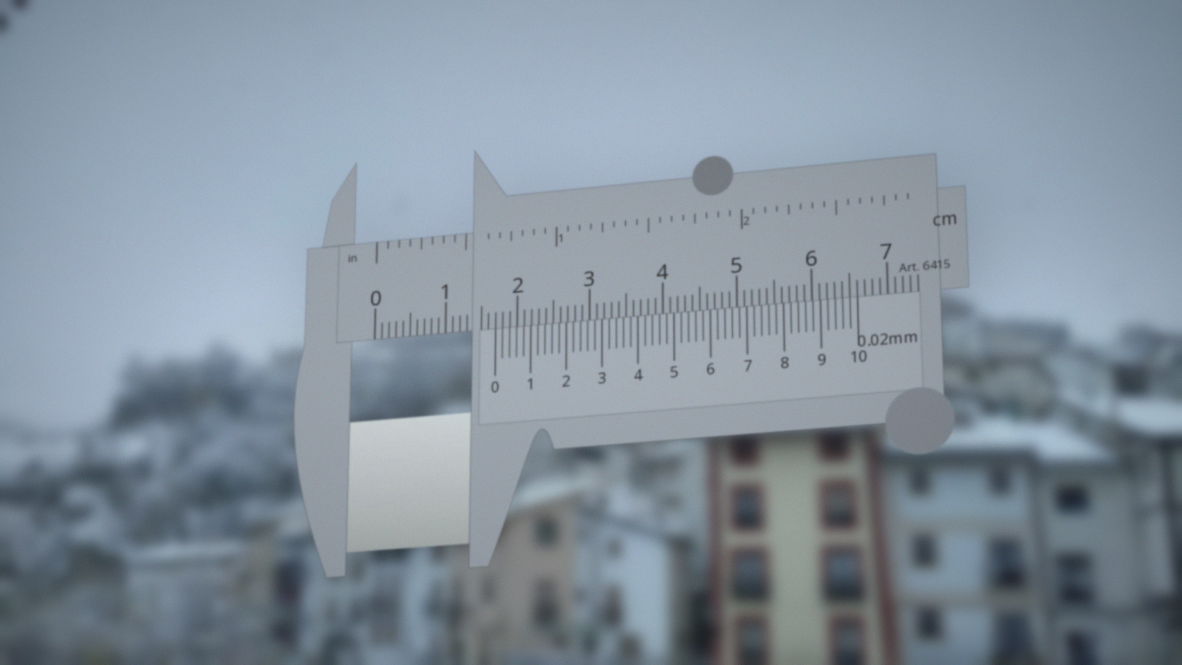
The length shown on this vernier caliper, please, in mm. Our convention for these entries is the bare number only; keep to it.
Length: 17.0
